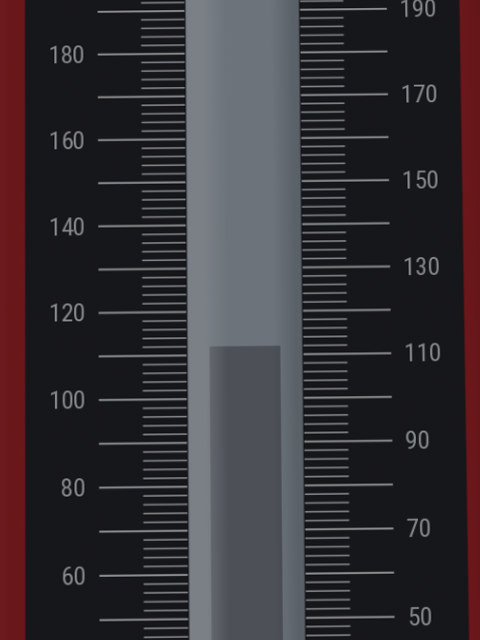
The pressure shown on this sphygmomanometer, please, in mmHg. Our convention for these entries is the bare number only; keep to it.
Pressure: 112
